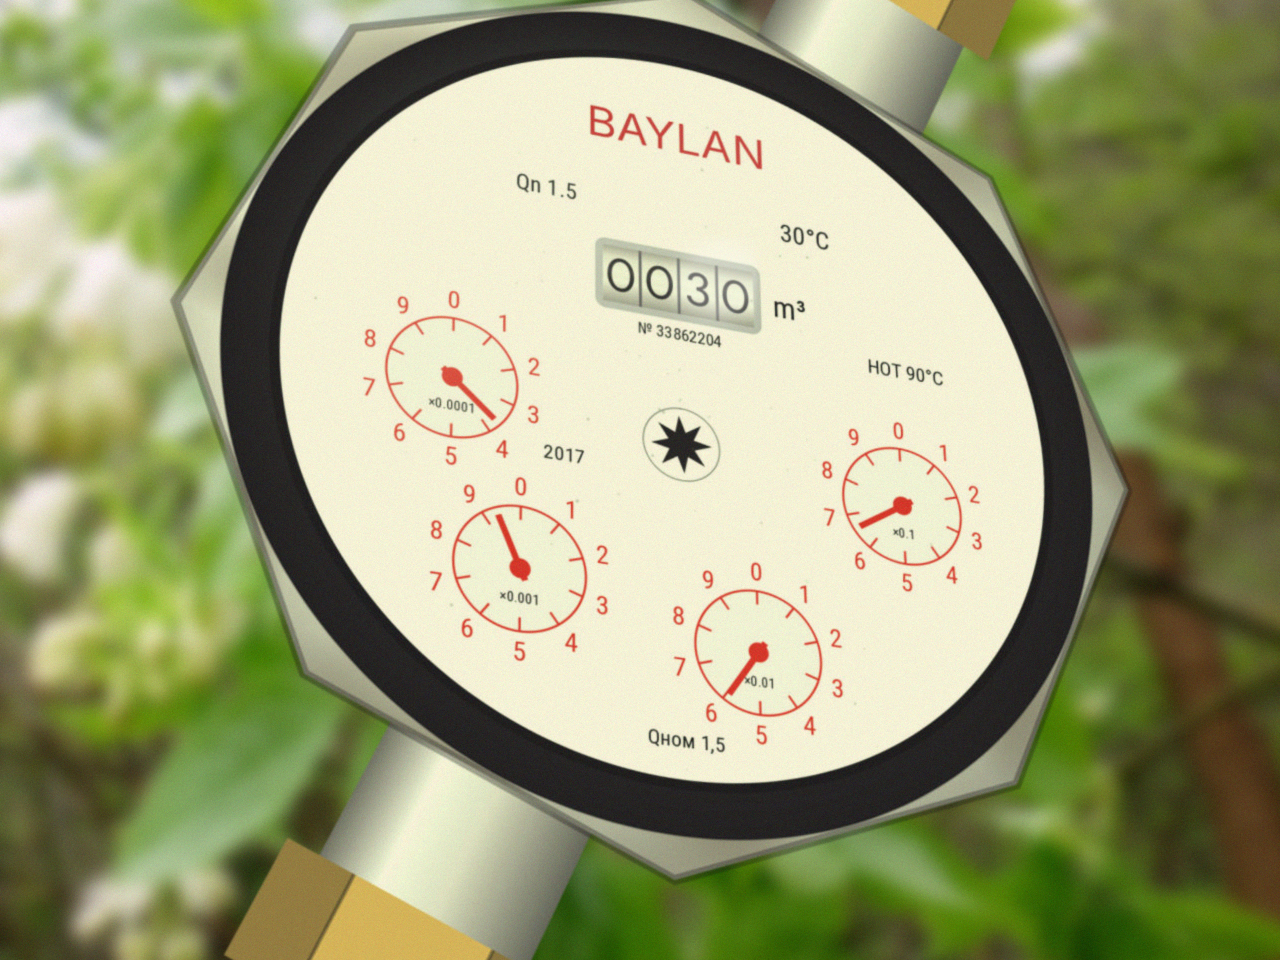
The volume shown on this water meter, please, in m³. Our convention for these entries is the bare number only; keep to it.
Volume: 30.6593
